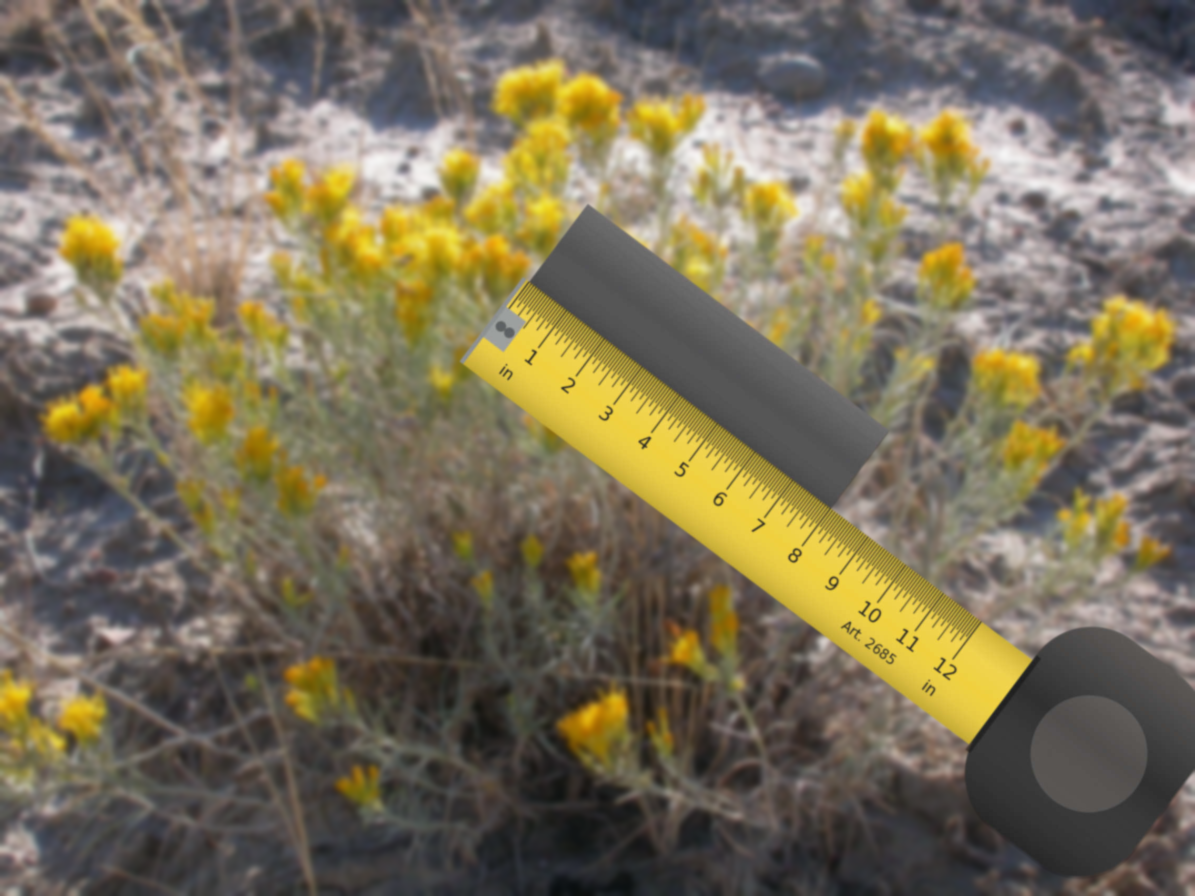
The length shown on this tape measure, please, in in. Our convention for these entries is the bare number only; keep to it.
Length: 8
